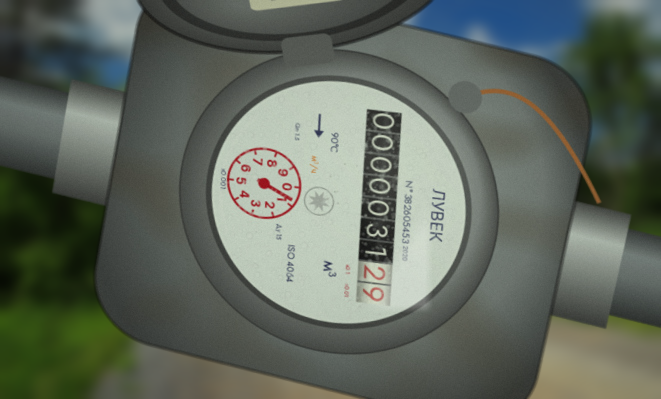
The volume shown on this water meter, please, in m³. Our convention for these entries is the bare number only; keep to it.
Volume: 31.290
